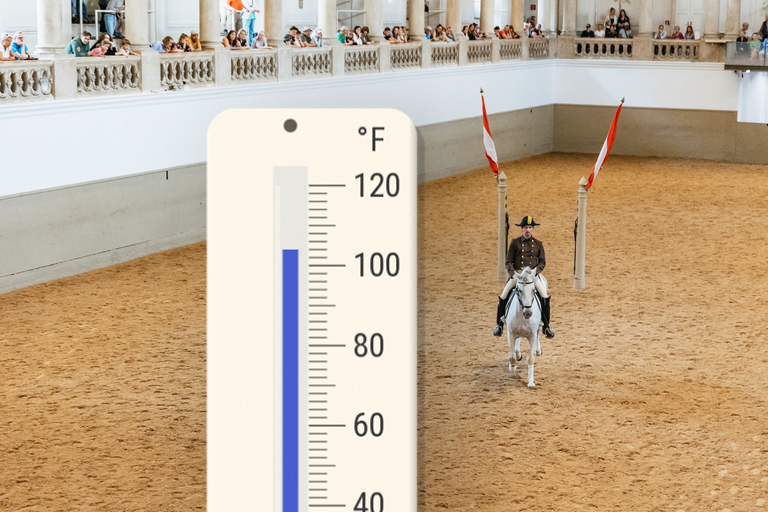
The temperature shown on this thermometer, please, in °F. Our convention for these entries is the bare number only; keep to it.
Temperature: 104
